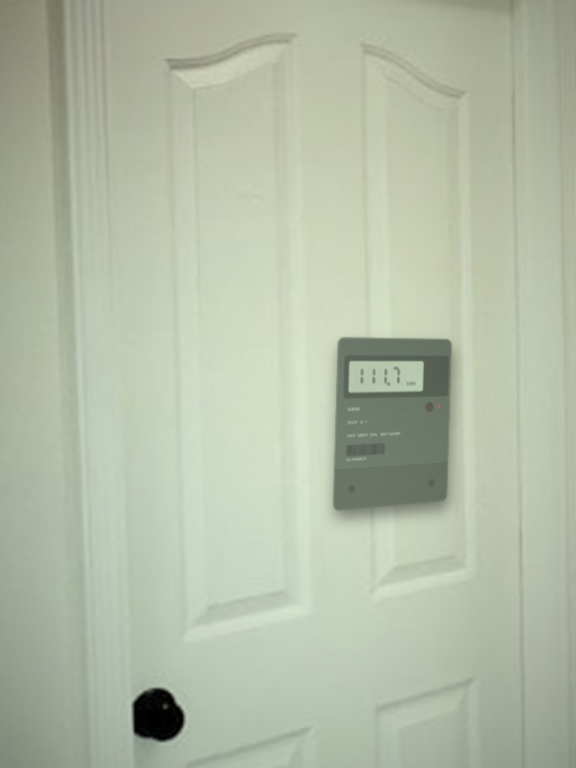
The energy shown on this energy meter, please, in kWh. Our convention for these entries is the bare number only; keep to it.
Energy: 111.7
